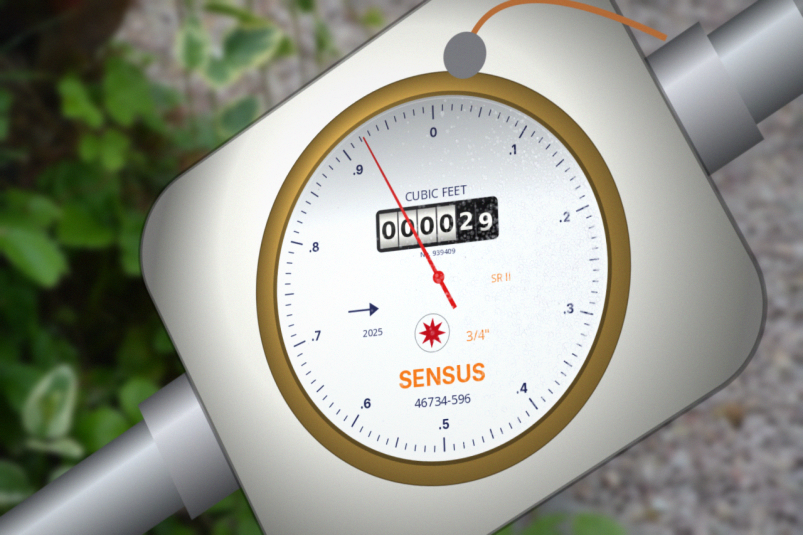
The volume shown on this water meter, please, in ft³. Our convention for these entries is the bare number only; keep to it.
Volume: 28.92
